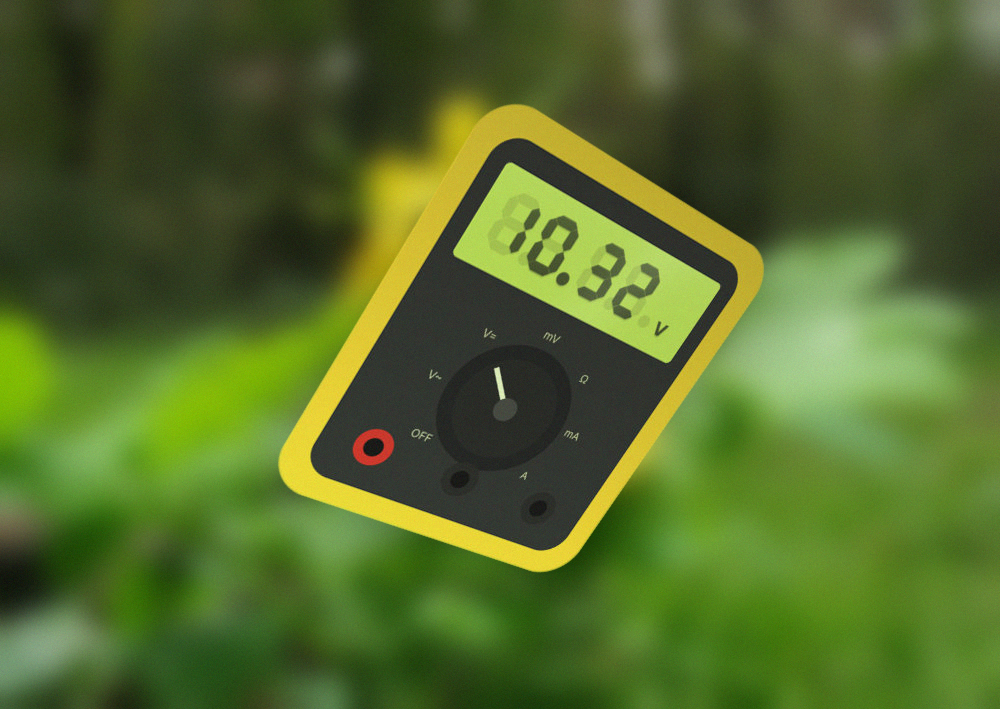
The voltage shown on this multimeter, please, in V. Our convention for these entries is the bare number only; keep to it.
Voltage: 10.32
